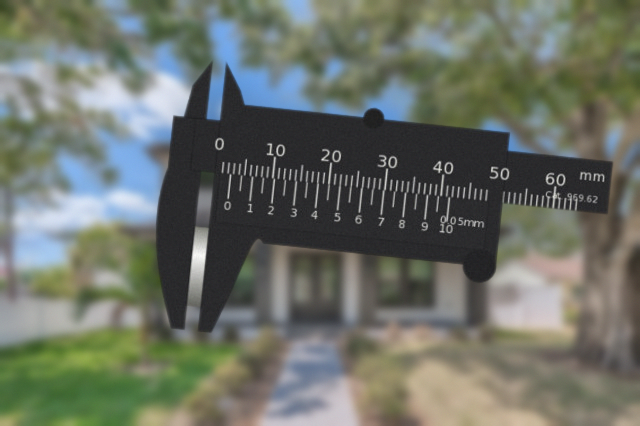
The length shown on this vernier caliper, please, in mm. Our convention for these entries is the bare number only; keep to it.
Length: 2.5
